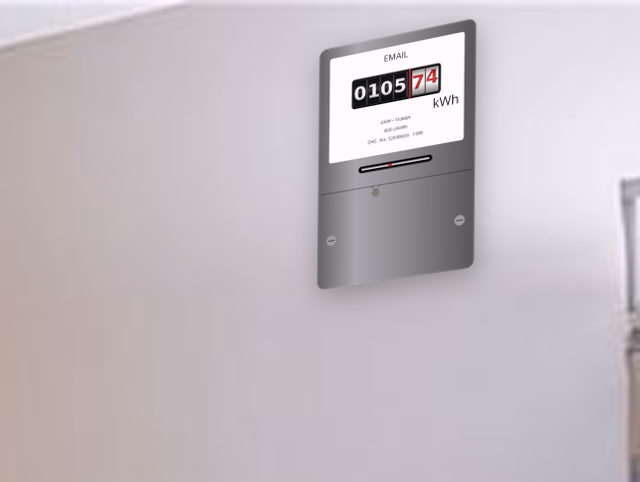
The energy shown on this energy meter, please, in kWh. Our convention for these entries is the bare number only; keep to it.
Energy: 105.74
